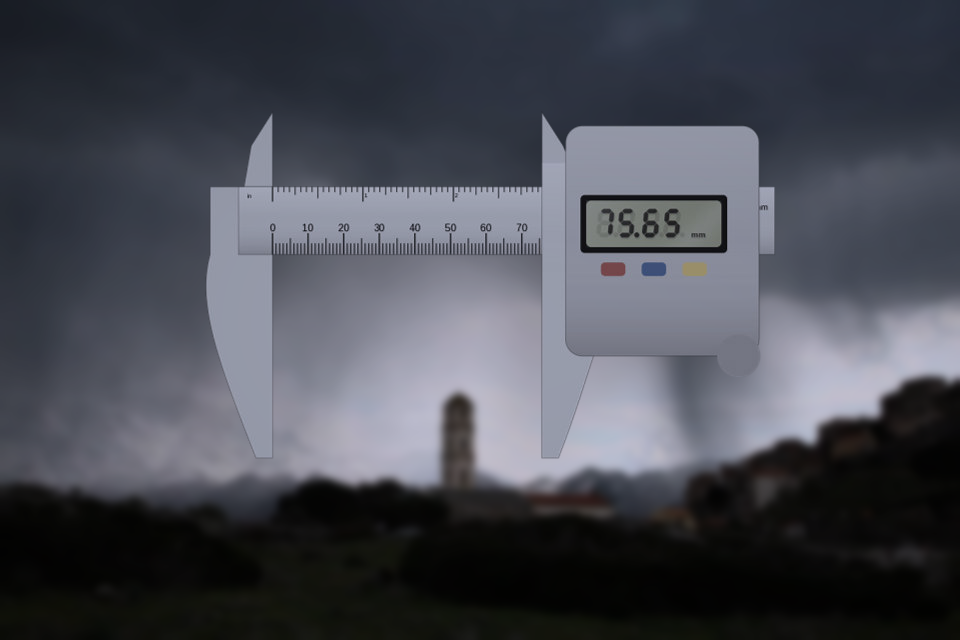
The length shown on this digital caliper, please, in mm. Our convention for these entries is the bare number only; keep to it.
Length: 75.65
